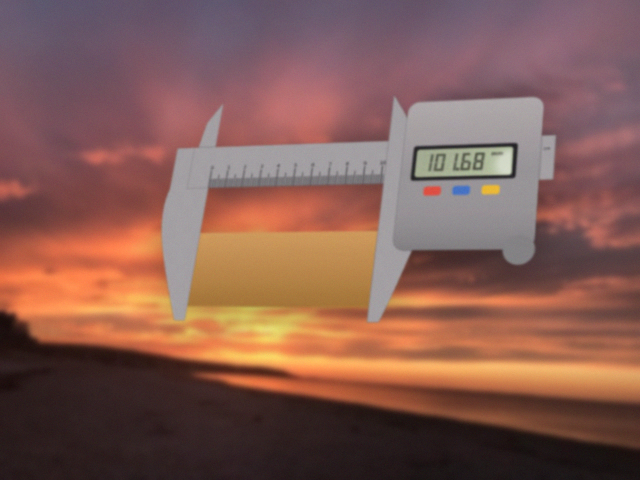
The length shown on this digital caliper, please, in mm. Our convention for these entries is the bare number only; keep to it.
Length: 101.68
